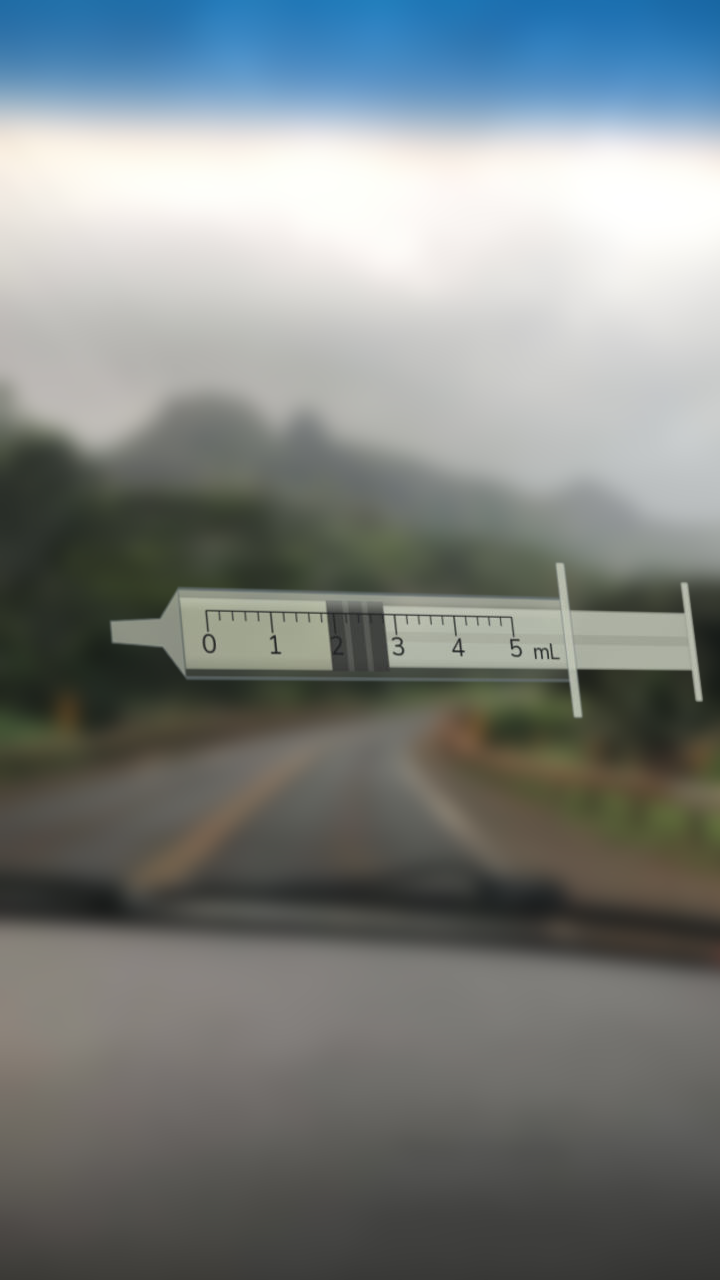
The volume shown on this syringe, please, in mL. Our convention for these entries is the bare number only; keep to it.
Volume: 1.9
